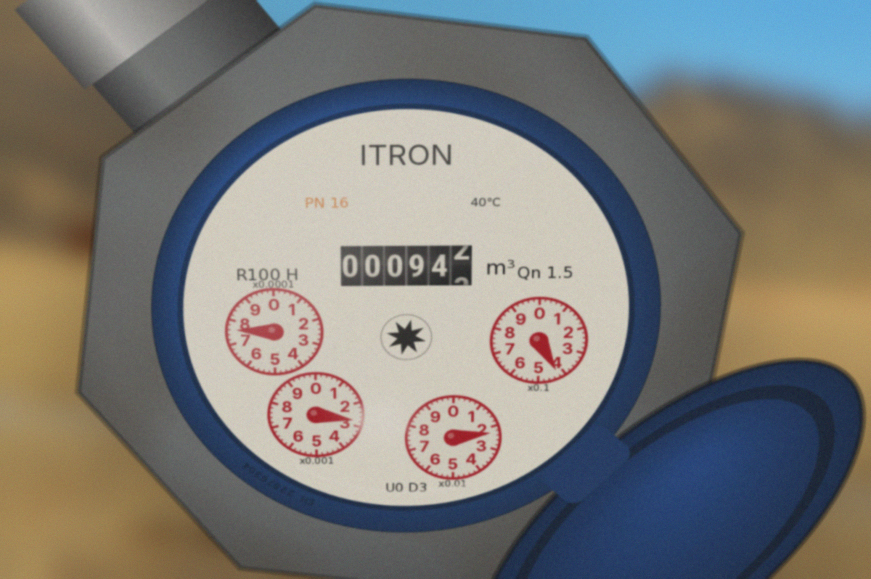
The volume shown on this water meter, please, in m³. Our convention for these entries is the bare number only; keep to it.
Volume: 942.4227
